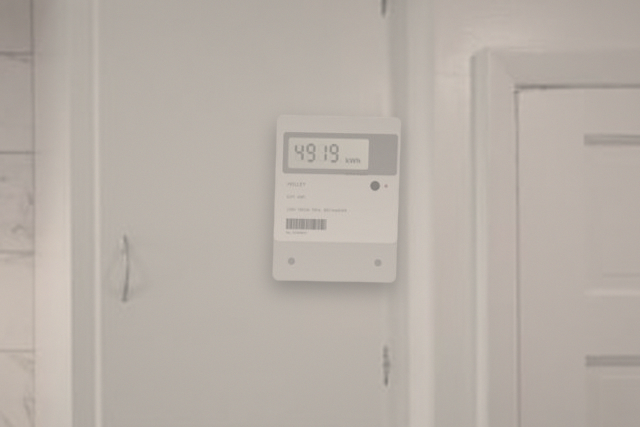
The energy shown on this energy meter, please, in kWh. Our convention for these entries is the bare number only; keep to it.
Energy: 4919
